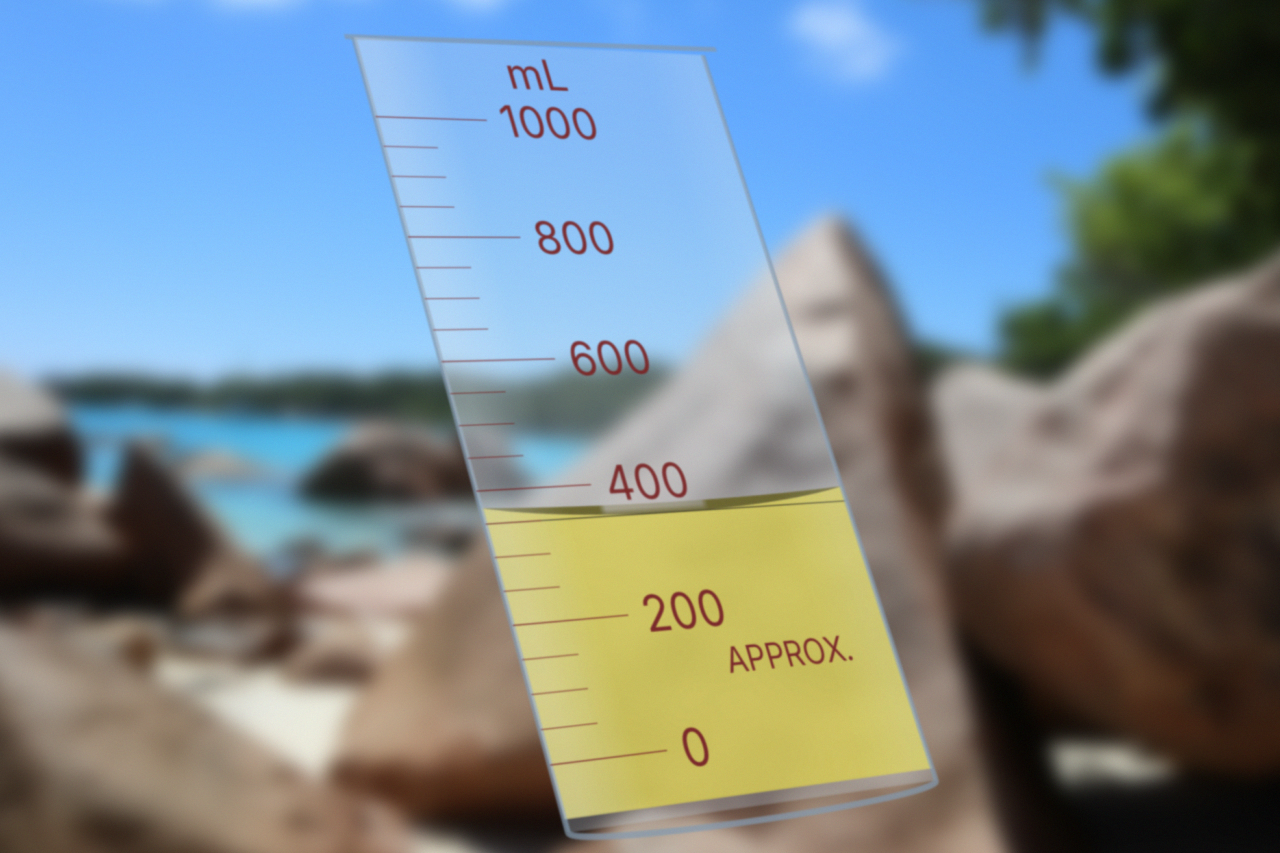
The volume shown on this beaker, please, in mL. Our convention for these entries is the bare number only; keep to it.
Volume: 350
